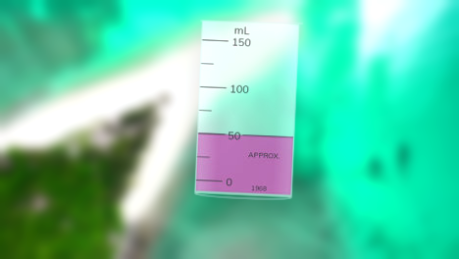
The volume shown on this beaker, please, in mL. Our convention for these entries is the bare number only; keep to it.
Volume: 50
